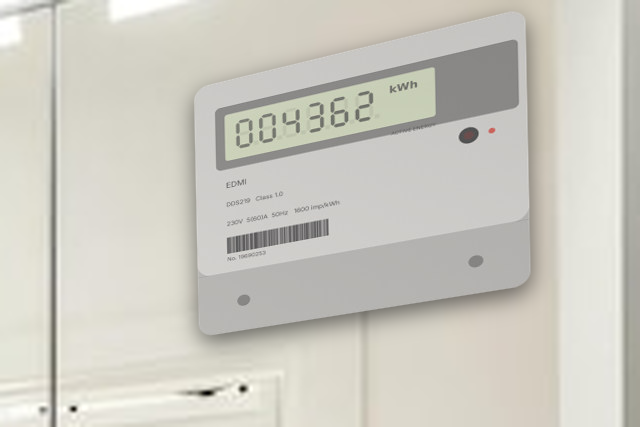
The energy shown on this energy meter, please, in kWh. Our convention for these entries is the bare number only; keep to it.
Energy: 4362
